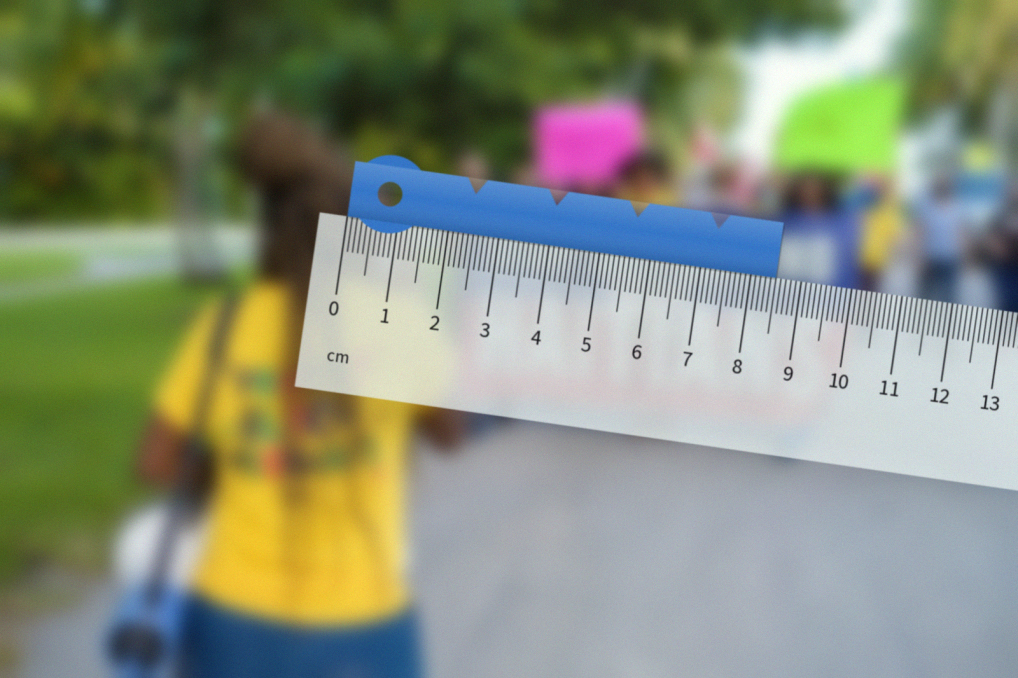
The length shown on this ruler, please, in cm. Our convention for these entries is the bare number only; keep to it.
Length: 8.5
